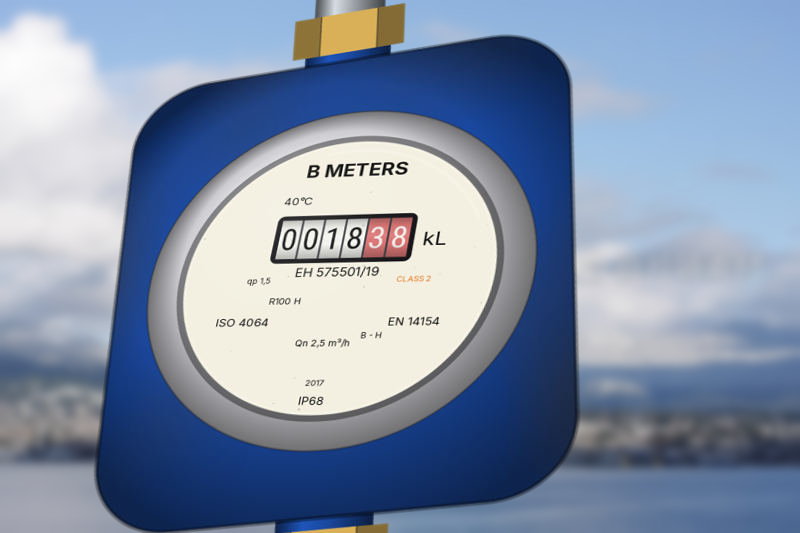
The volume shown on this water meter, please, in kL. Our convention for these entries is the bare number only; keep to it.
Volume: 18.38
